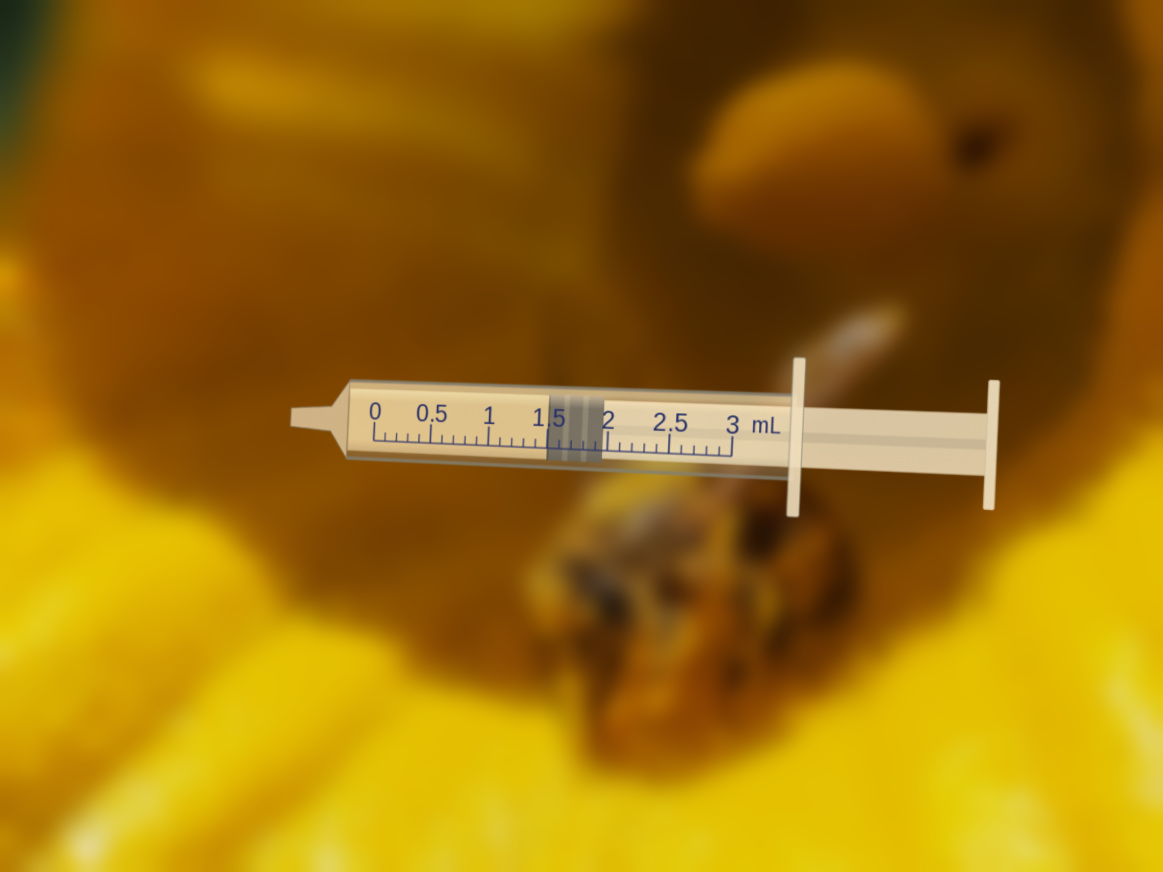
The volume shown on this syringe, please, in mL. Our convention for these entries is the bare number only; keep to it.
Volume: 1.5
